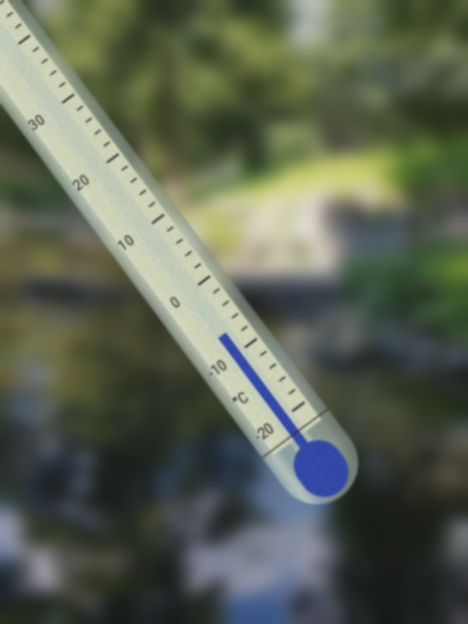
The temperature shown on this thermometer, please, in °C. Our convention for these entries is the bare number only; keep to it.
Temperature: -7
